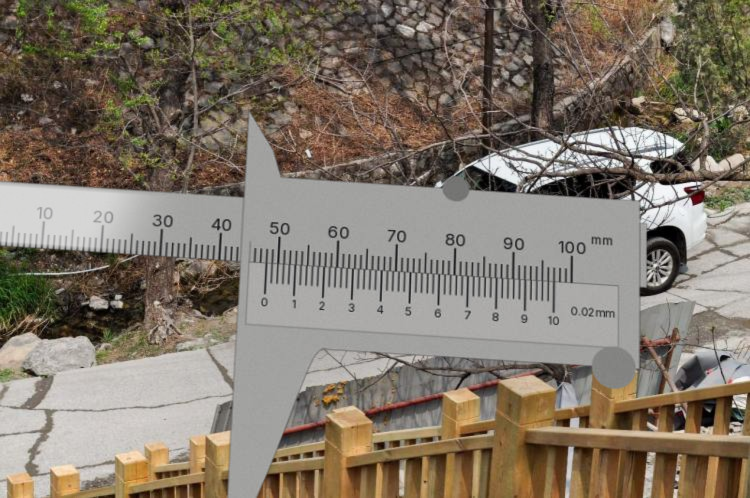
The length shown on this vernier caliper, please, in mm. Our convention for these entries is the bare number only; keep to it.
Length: 48.0
